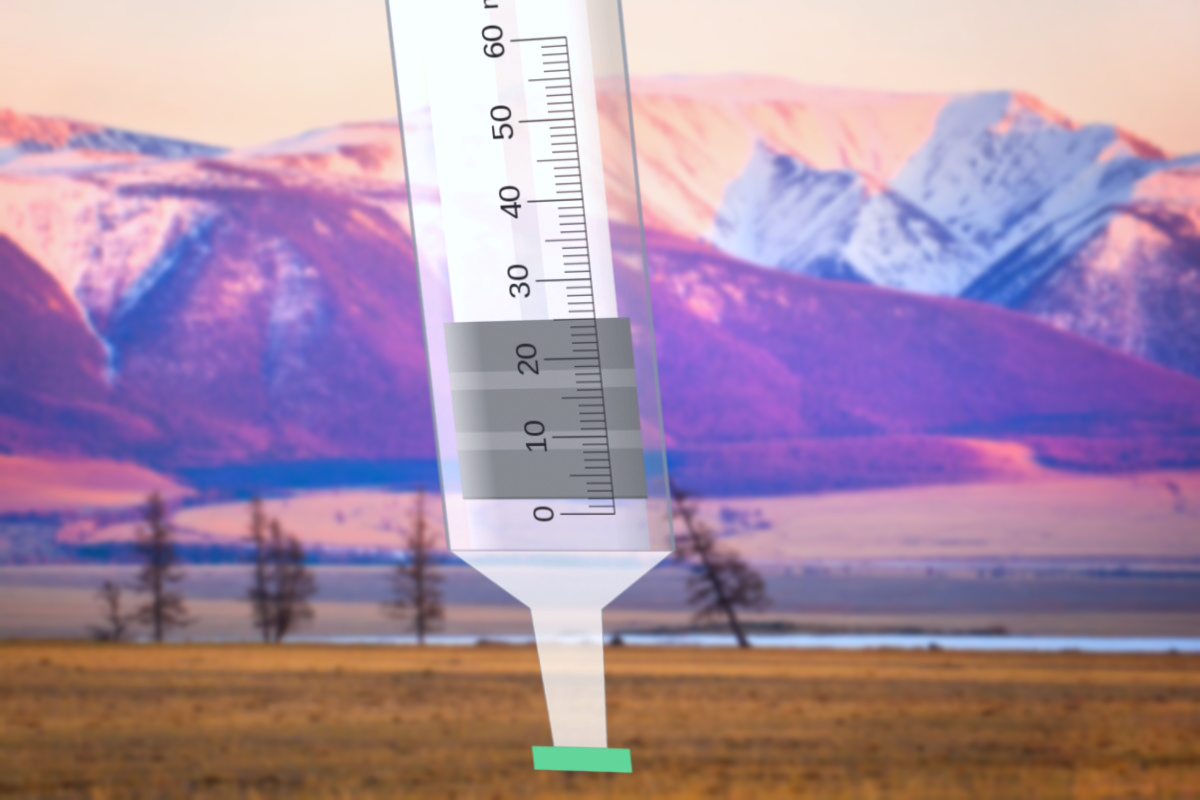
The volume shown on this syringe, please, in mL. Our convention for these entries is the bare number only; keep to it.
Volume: 2
